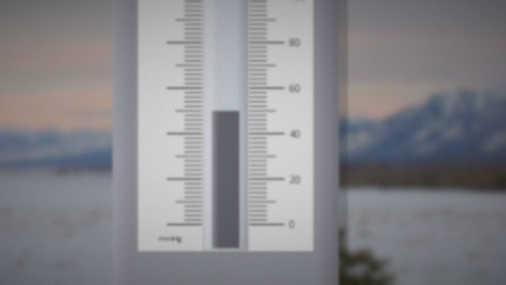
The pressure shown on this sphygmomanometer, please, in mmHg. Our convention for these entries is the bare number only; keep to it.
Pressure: 50
